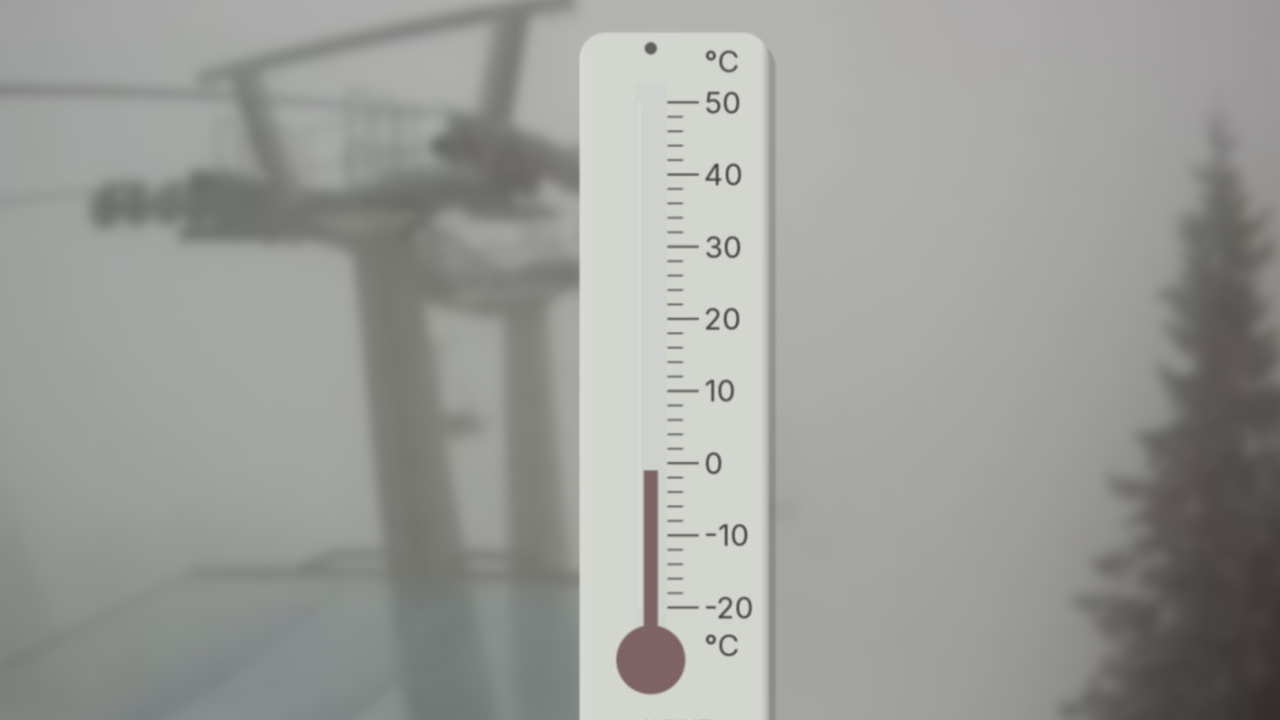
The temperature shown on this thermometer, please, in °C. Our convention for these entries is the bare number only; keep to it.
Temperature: -1
